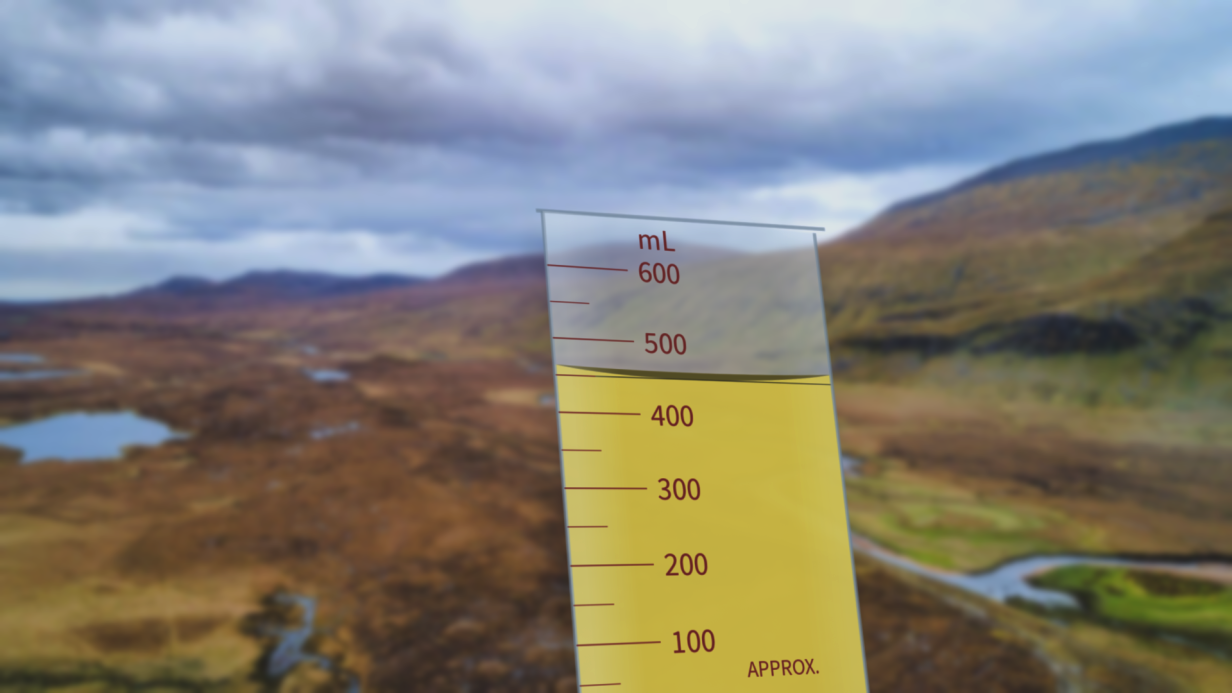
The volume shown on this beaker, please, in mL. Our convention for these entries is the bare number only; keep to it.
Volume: 450
